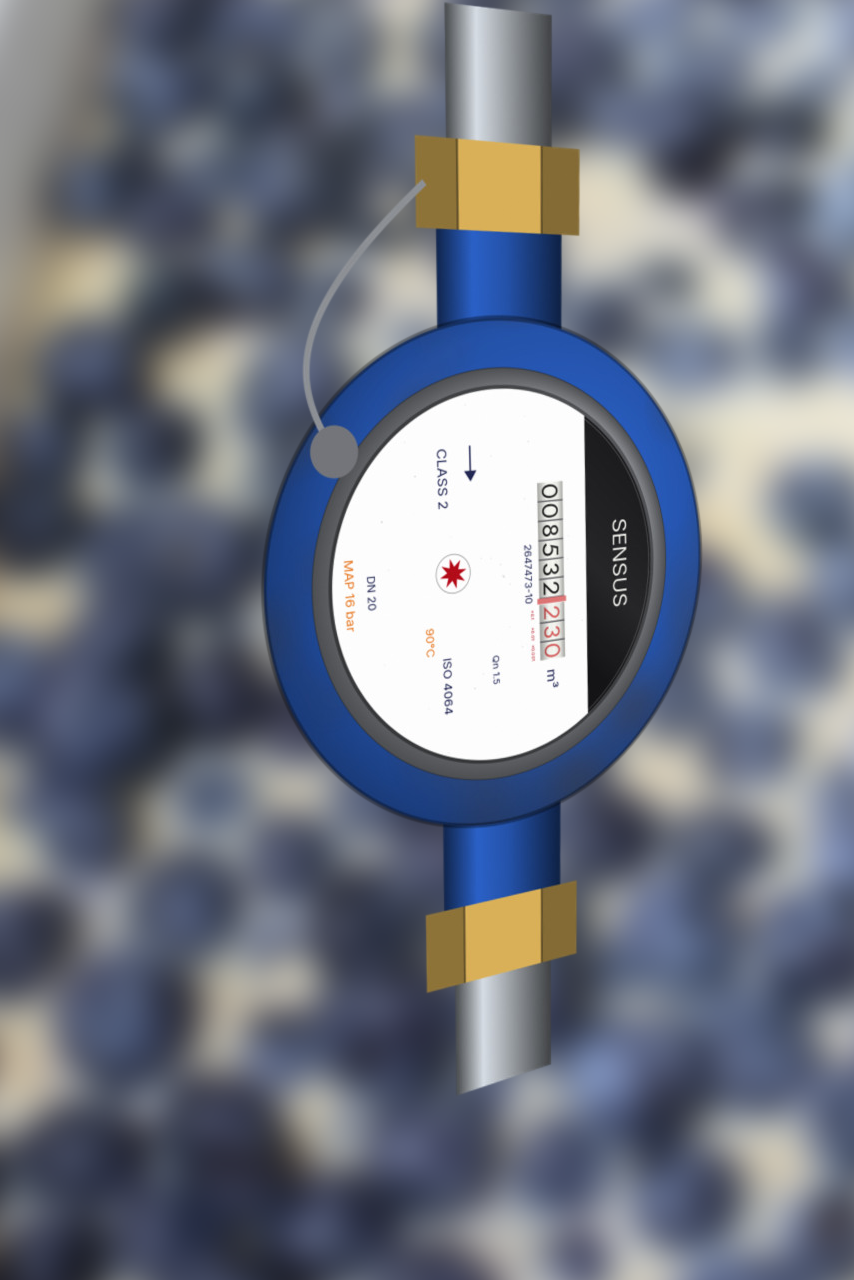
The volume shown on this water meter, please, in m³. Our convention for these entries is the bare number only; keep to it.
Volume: 8532.230
